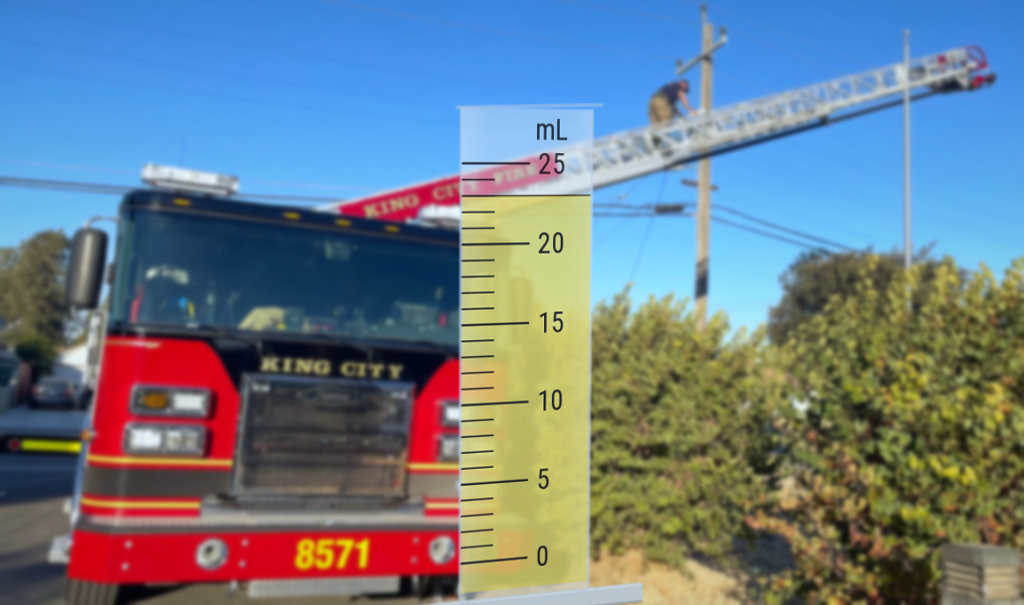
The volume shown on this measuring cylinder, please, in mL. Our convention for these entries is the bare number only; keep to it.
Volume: 23
